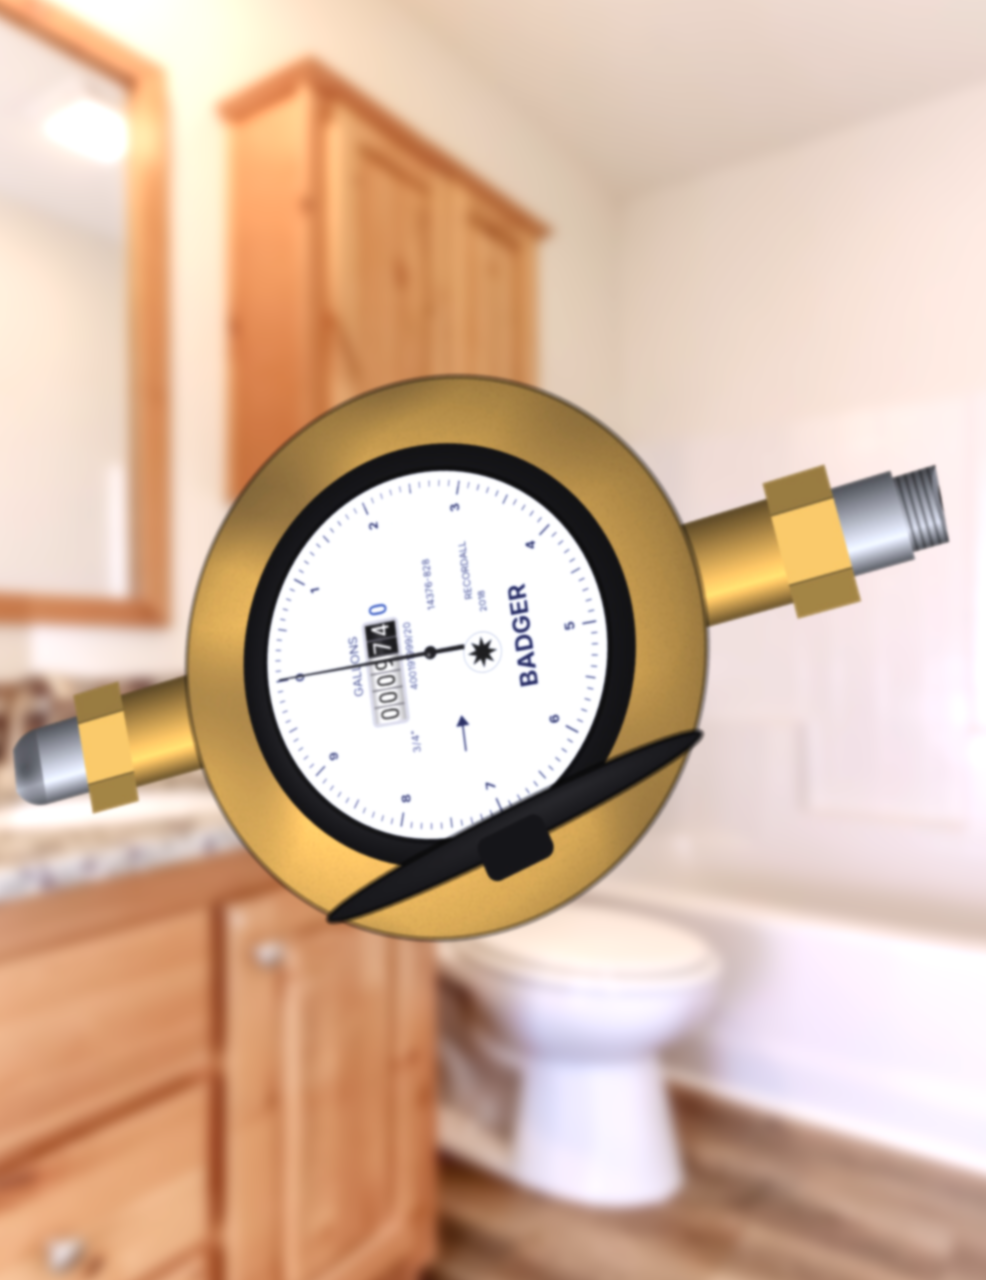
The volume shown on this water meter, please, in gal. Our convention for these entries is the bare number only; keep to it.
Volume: 9740.0
